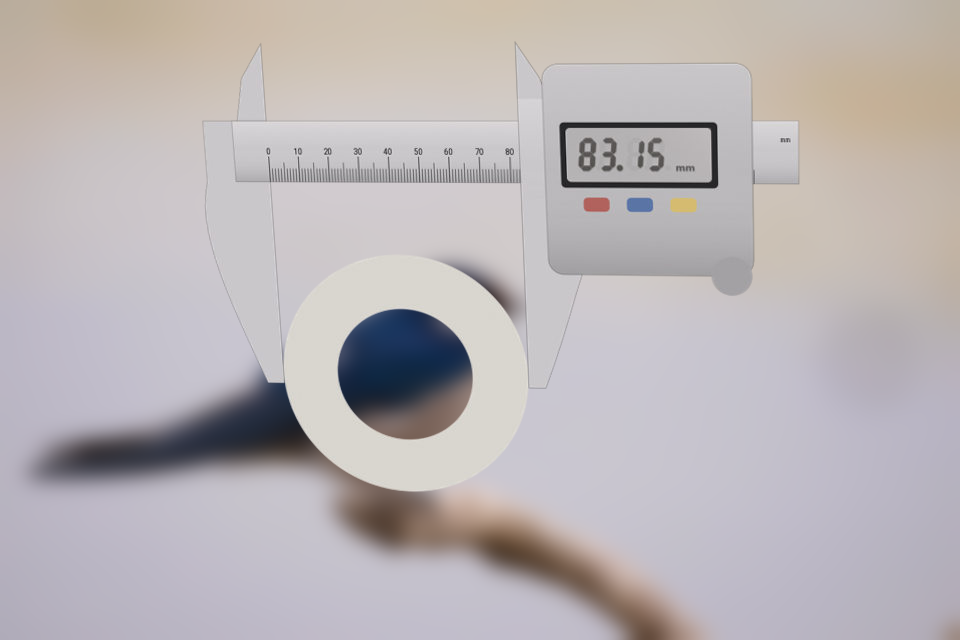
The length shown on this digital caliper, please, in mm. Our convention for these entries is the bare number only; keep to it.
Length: 83.15
